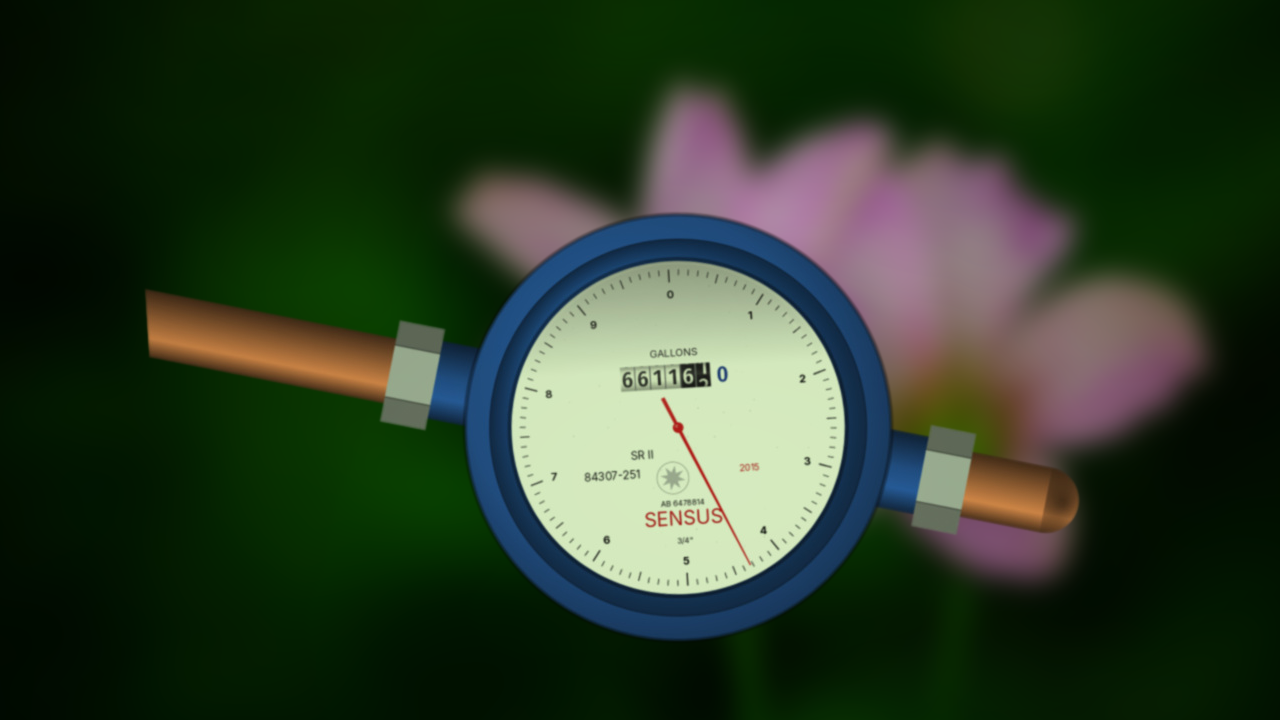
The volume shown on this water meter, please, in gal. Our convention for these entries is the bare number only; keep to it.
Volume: 6611614.3
